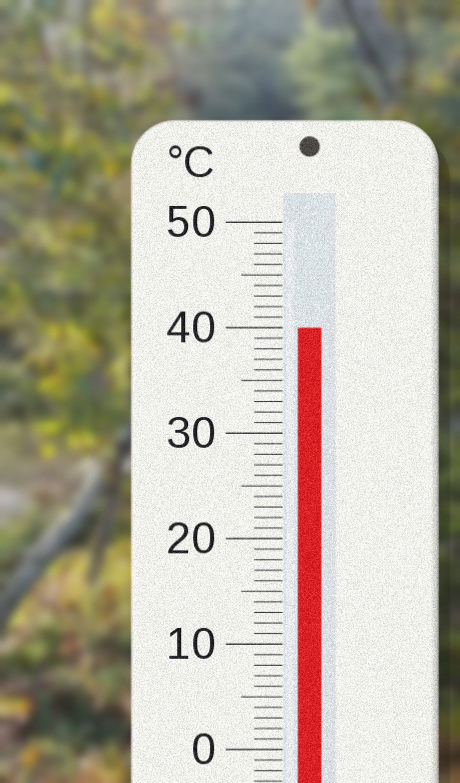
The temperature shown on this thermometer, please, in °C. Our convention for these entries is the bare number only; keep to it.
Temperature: 40
